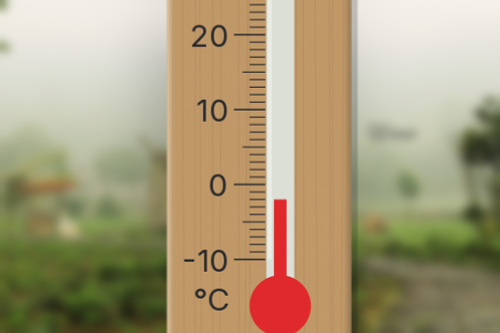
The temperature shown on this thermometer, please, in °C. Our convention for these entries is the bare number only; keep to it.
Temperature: -2
